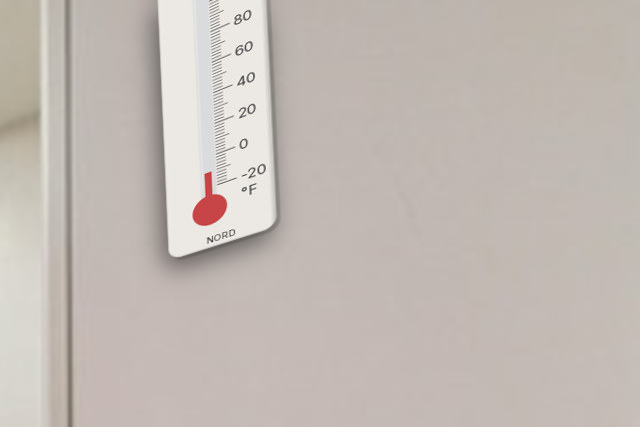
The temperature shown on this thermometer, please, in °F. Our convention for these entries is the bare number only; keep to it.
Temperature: -10
